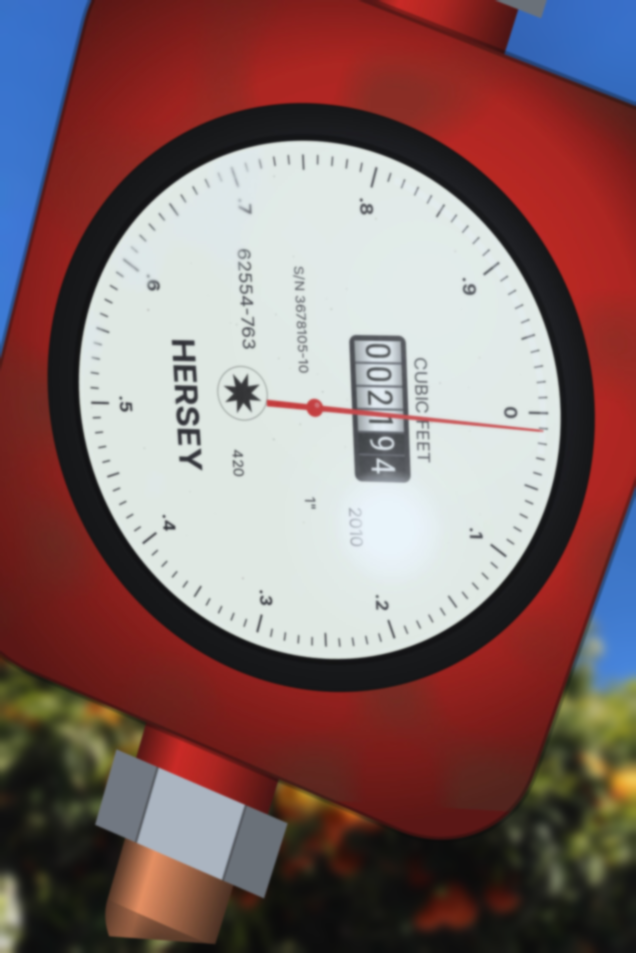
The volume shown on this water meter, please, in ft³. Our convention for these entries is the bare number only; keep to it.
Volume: 2194.01
